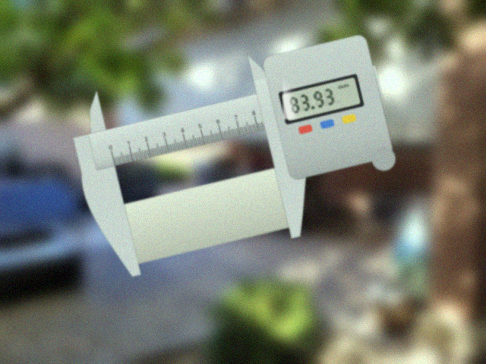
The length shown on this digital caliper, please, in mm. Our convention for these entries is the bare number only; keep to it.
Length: 83.93
